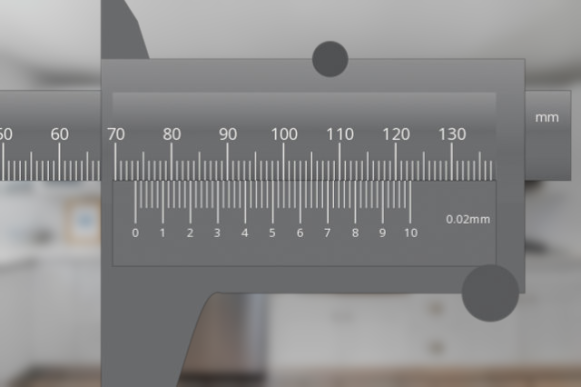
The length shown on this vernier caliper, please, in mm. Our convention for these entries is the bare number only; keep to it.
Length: 73.6
